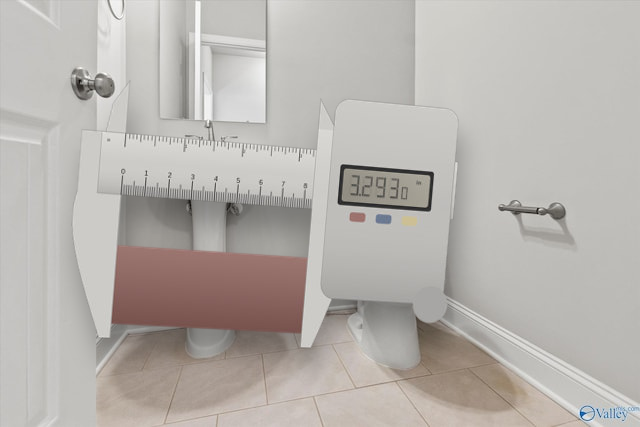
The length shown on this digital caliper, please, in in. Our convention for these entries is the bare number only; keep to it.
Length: 3.2930
